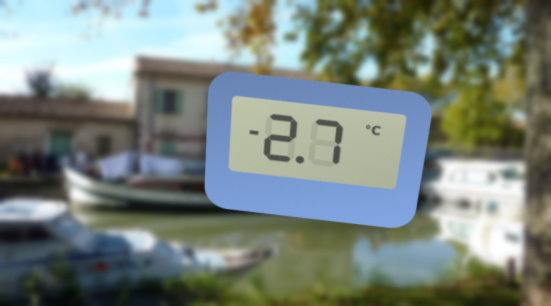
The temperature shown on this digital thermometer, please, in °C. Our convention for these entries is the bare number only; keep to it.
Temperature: -2.7
